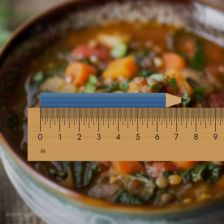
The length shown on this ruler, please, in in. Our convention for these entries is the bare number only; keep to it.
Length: 7.5
